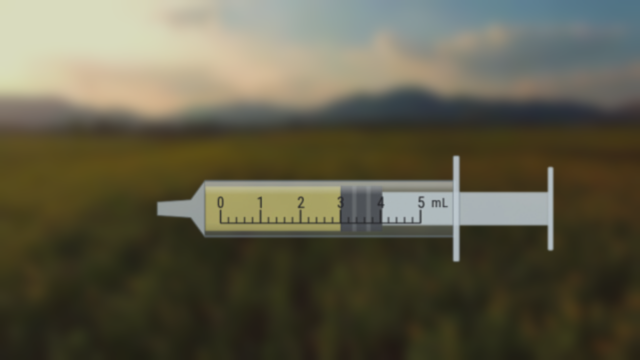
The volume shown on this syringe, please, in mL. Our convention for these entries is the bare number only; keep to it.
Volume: 3
